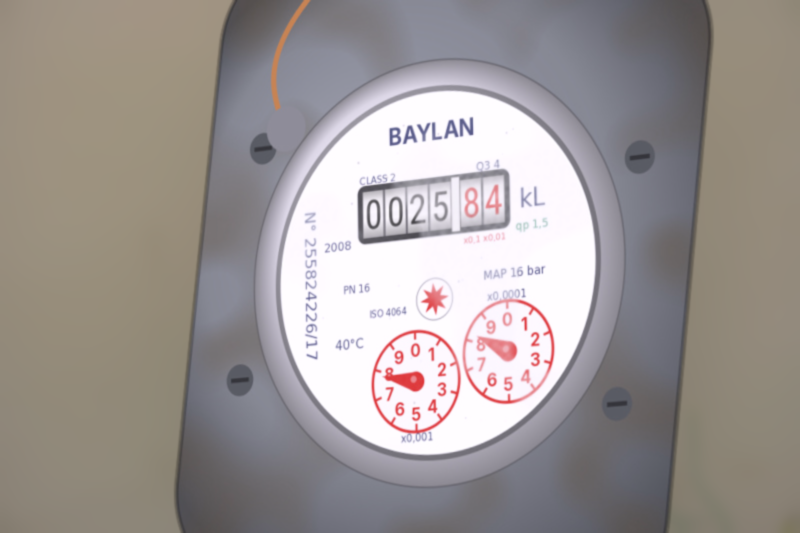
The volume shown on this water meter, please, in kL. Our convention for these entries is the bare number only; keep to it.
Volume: 25.8478
